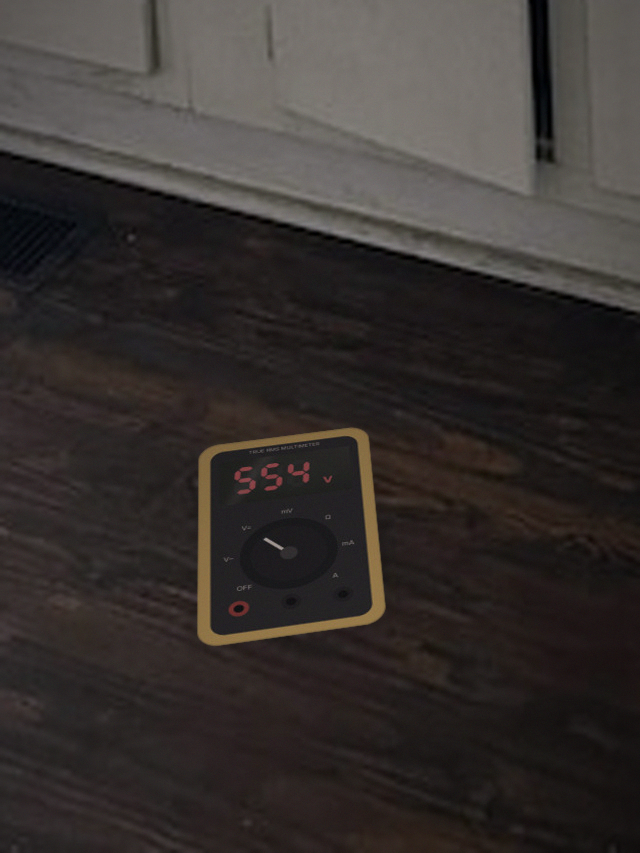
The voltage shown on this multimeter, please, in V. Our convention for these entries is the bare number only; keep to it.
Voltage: 554
